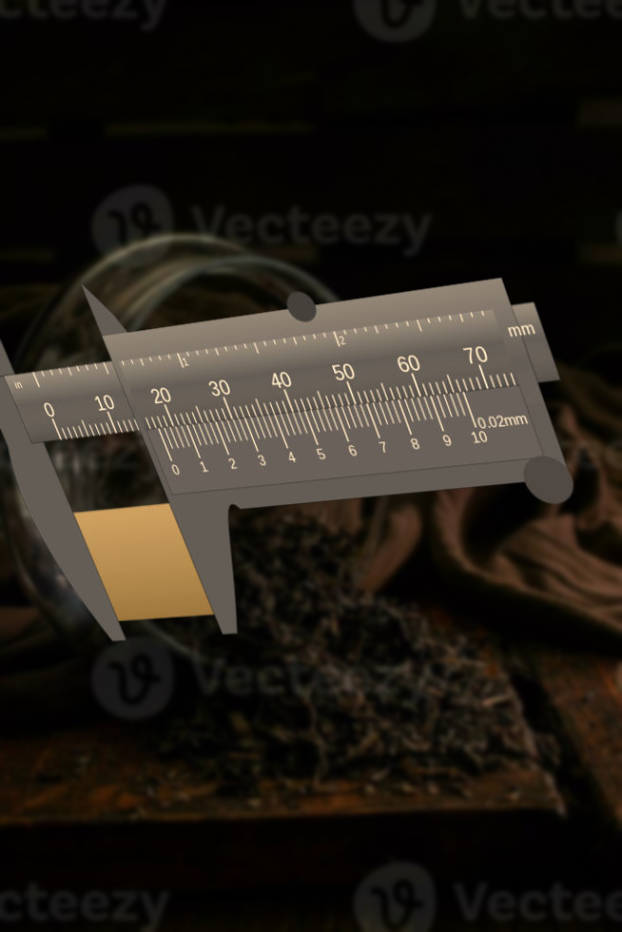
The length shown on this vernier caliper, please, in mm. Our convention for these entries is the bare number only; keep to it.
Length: 17.4
